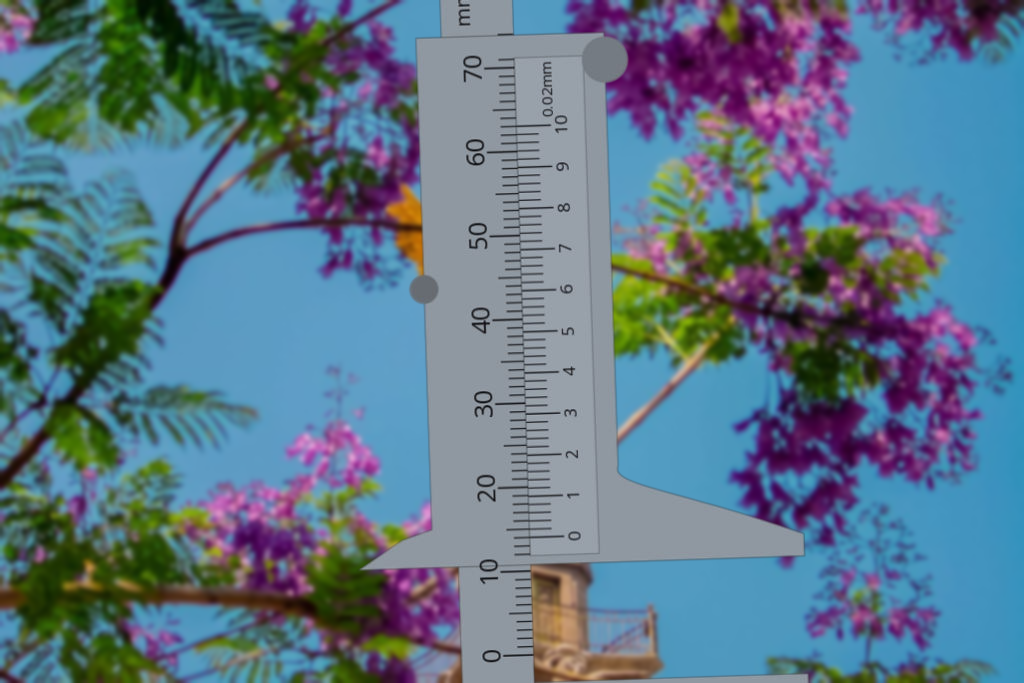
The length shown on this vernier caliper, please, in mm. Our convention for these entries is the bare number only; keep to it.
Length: 14.0
